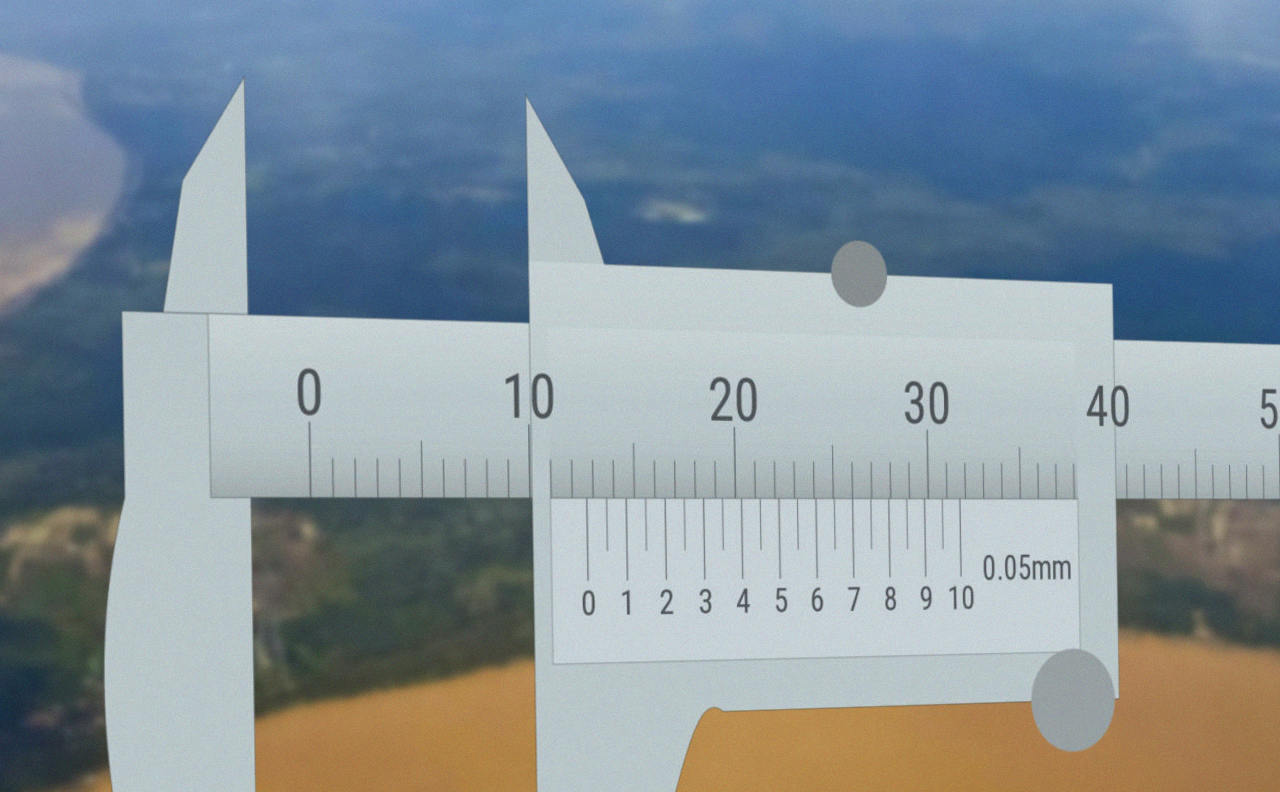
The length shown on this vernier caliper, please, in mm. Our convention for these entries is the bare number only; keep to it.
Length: 12.7
